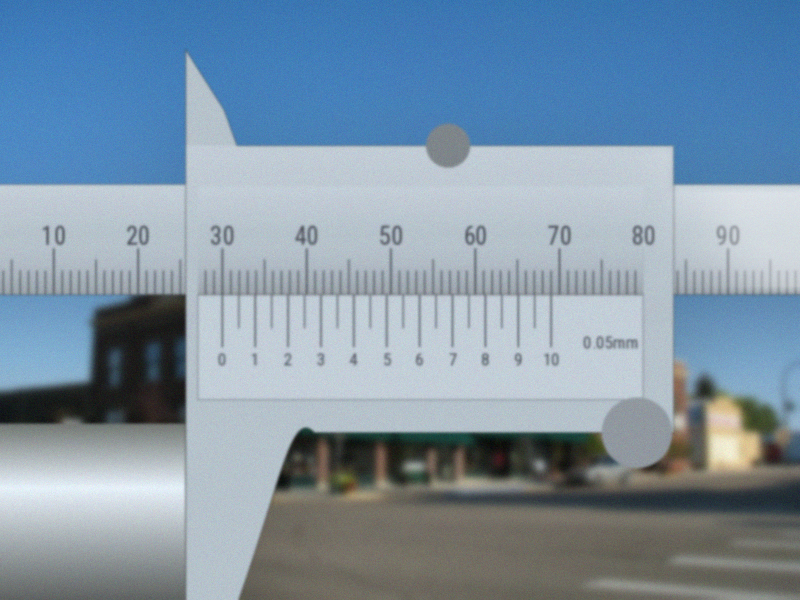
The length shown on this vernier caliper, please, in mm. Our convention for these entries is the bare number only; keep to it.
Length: 30.0
